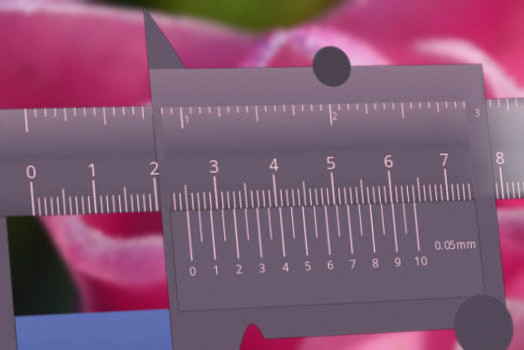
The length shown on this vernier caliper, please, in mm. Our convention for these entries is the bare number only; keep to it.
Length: 25.0
